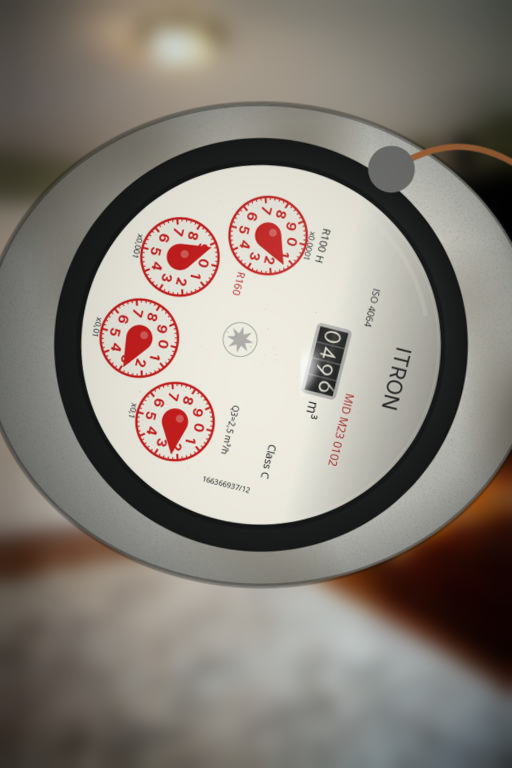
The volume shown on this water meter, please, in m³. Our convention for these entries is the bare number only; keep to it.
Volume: 496.2291
